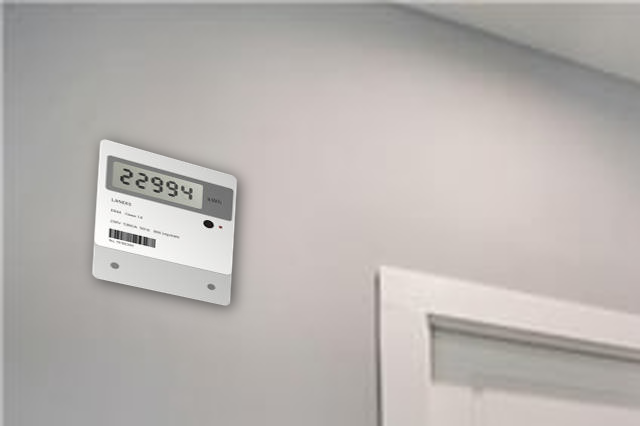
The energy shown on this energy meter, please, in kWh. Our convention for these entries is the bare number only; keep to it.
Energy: 22994
